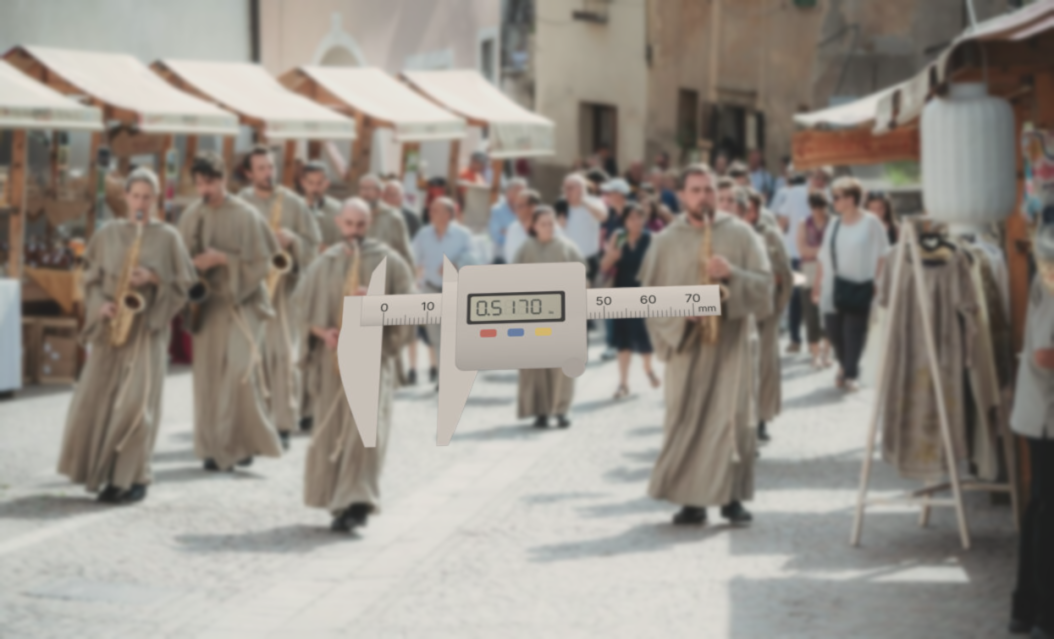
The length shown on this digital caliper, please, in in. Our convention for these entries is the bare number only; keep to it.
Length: 0.5170
